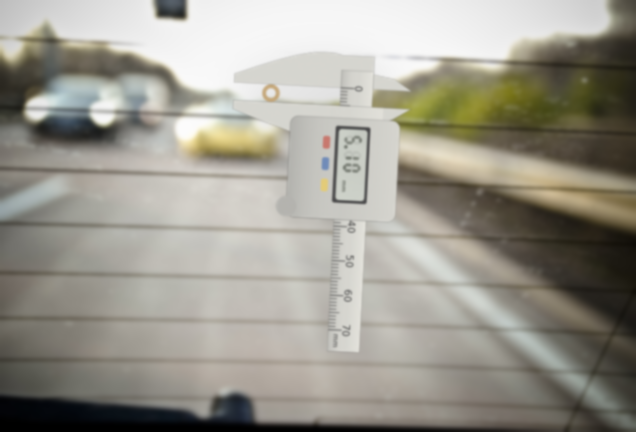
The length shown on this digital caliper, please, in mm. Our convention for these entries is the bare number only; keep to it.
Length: 5.10
